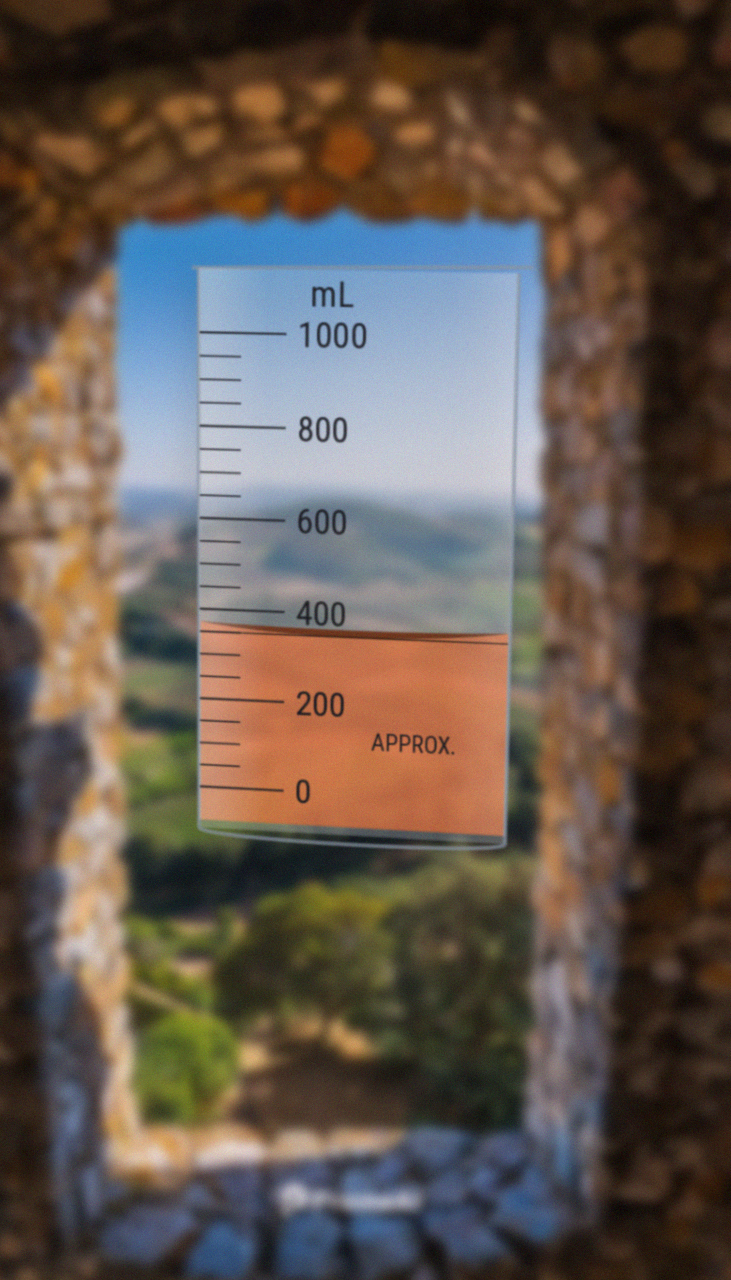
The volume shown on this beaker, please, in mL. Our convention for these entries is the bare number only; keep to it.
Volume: 350
